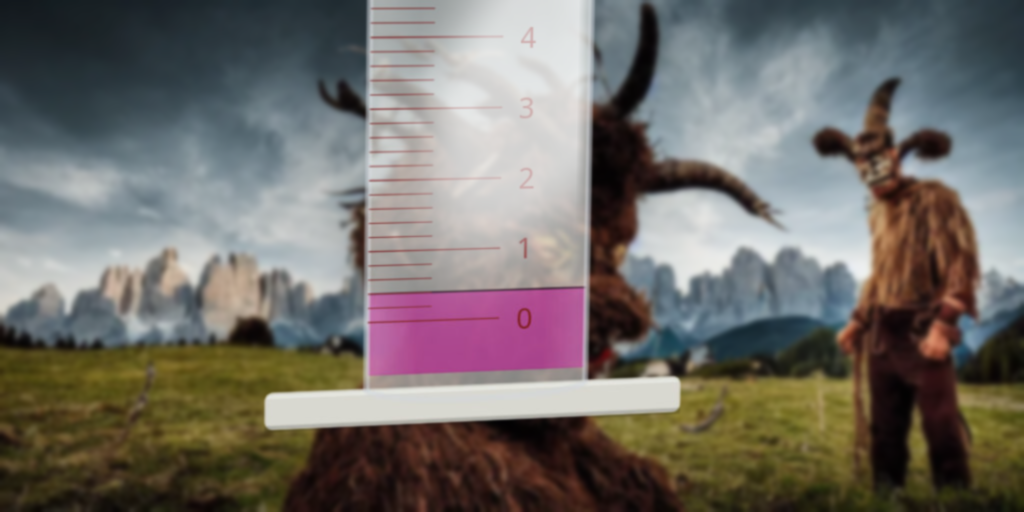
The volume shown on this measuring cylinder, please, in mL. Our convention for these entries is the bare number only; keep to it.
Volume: 0.4
